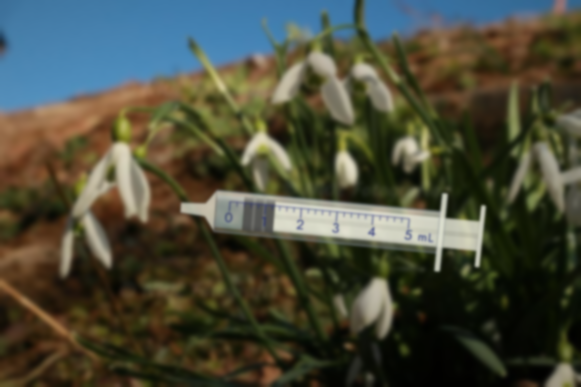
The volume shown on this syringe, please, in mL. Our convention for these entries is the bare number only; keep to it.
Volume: 0.4
